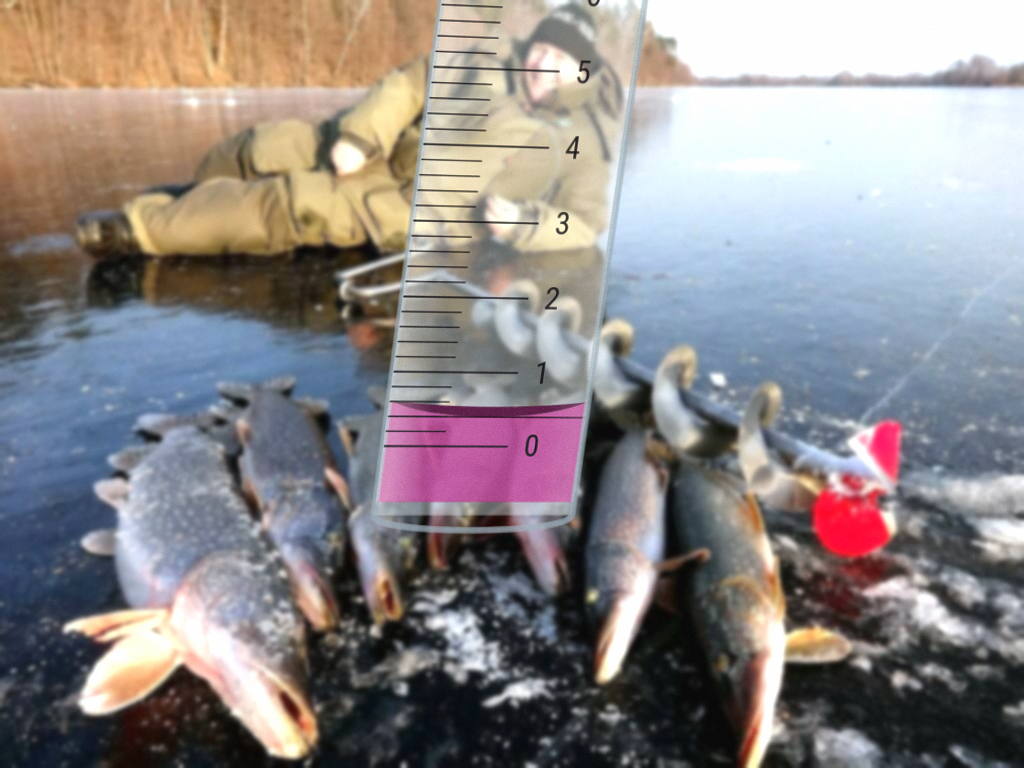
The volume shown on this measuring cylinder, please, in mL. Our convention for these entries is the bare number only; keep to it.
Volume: 0.4
